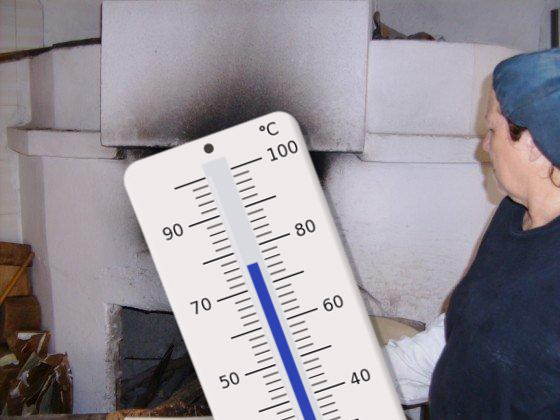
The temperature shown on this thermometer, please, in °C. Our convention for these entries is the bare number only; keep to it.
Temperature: 76
